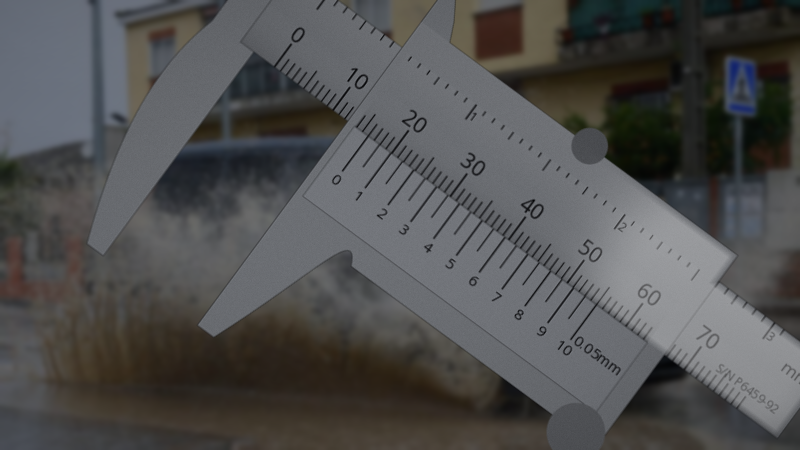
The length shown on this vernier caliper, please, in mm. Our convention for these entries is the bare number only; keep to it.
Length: 16.0
